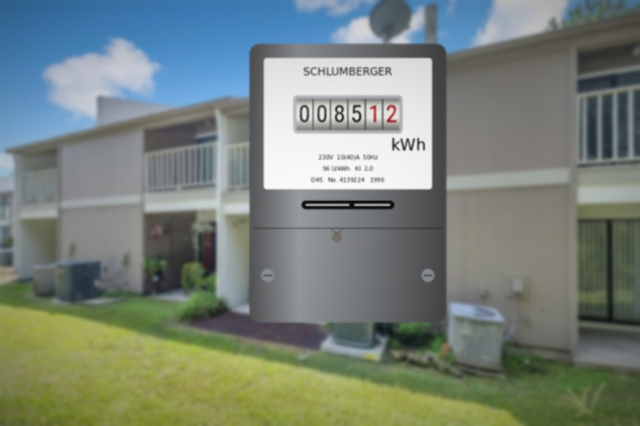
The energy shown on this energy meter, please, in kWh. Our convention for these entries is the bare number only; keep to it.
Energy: 85.12
